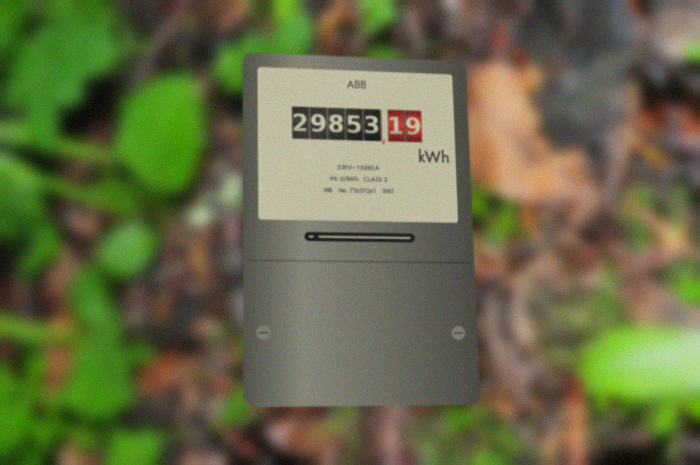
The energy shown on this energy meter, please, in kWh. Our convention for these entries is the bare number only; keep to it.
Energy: 29853.19
